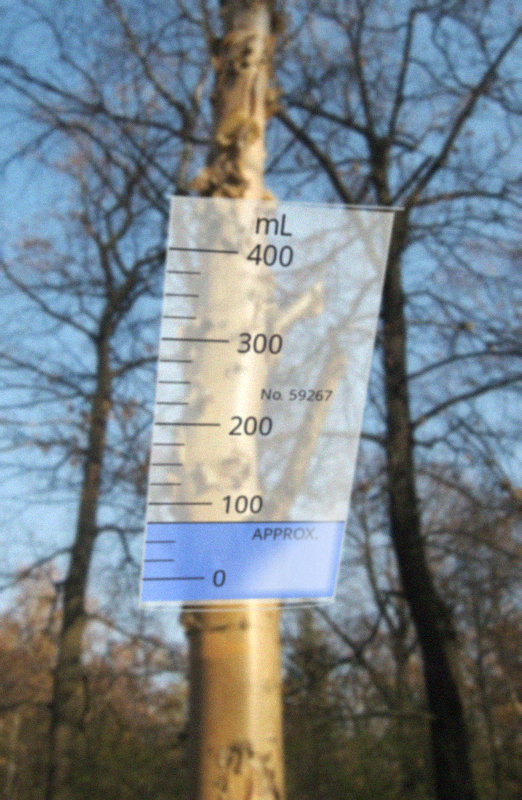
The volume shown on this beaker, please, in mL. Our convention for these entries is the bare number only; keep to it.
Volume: 75
